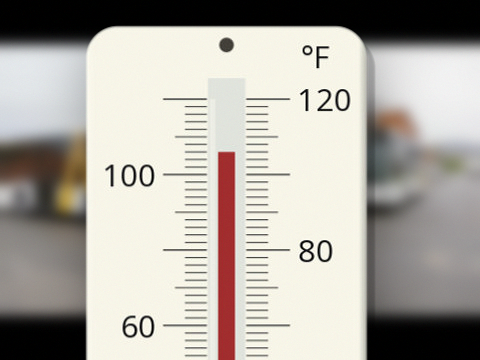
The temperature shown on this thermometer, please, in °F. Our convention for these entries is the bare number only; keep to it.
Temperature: 106
